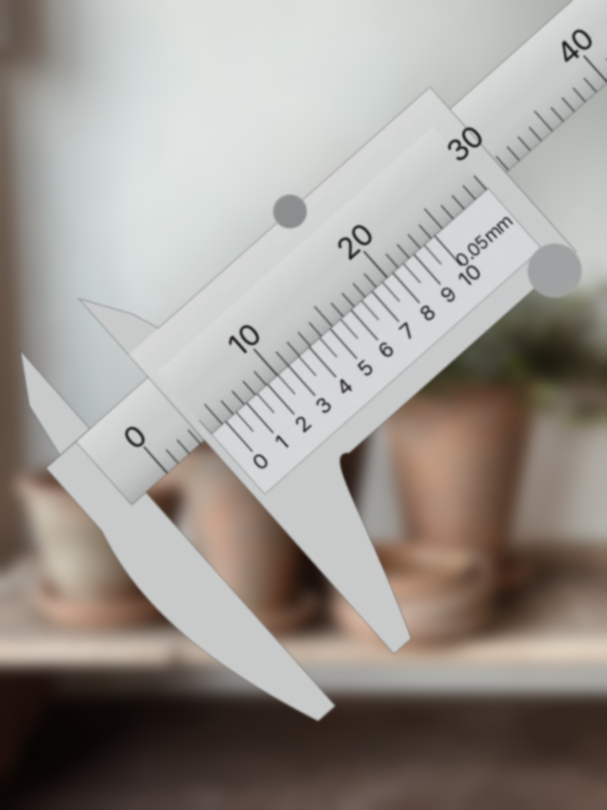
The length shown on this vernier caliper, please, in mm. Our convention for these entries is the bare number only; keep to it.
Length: 5.3
